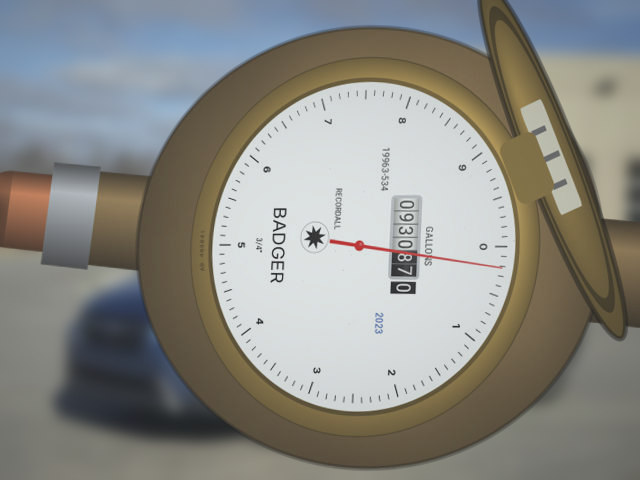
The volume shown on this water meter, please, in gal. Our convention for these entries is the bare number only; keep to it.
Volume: 930870.2
